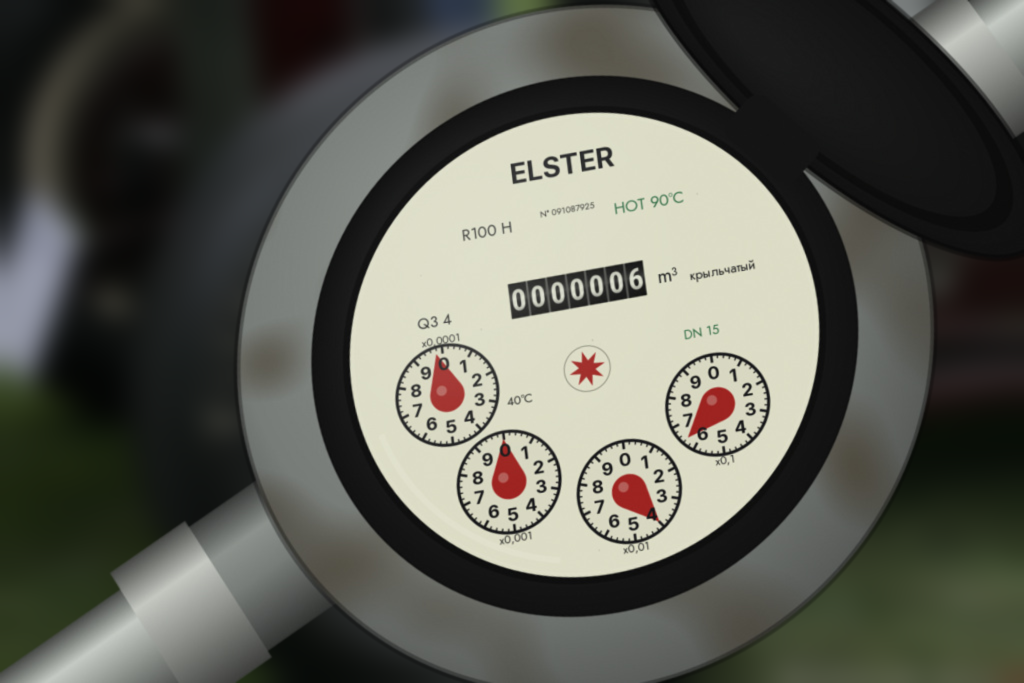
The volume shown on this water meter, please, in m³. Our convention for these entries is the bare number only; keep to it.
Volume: 6.6399
